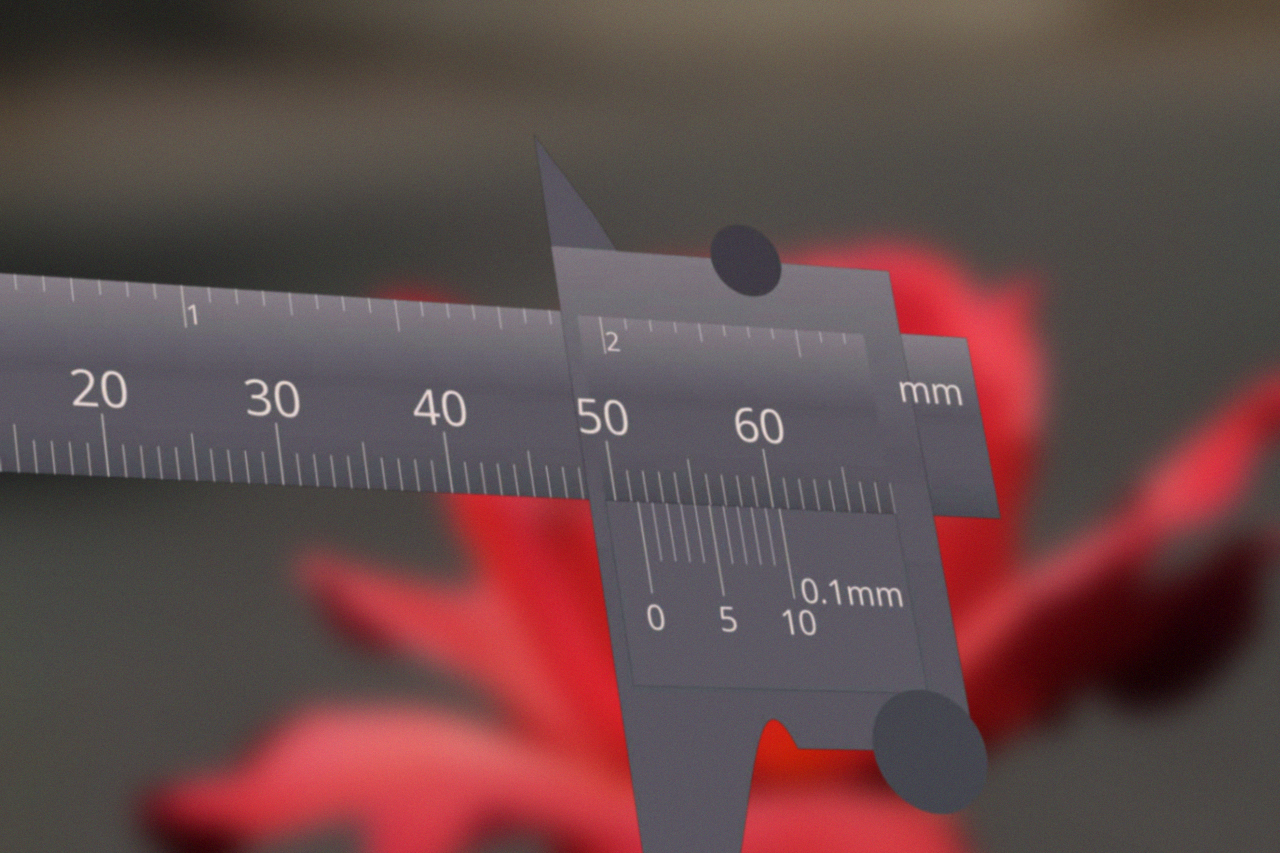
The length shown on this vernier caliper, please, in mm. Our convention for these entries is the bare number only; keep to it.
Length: 51.4
